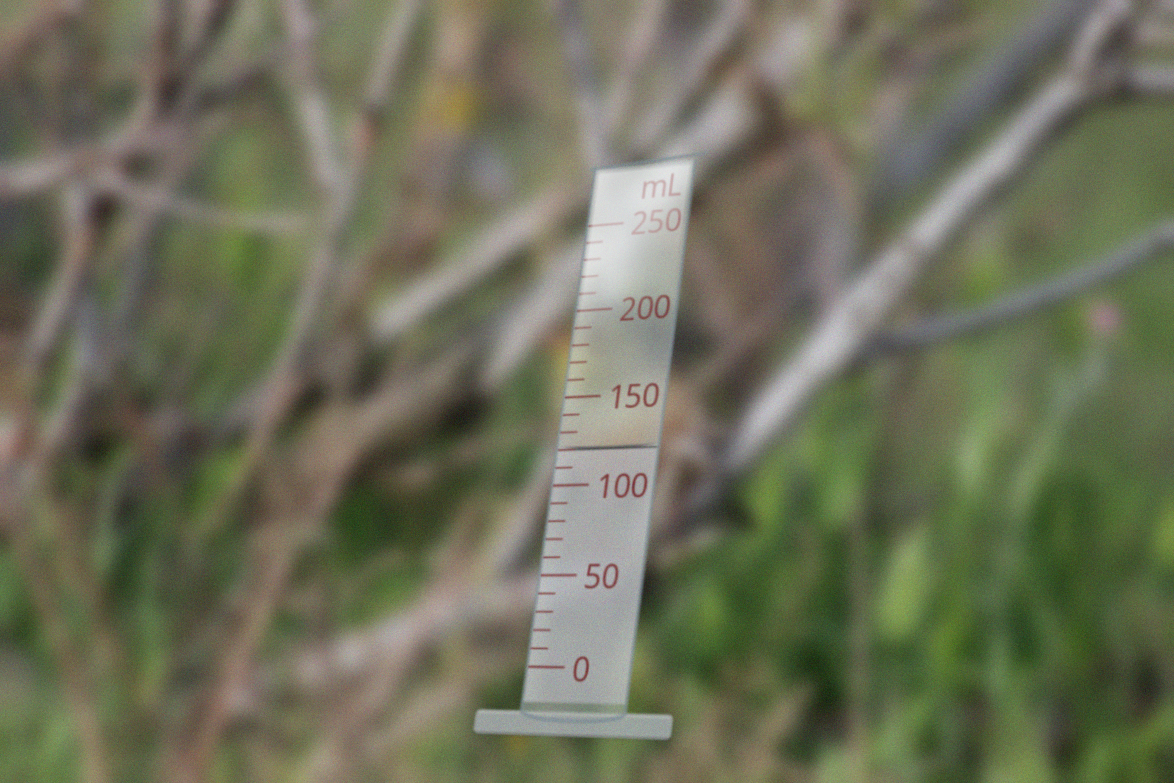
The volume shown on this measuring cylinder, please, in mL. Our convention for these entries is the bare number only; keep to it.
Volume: 120
